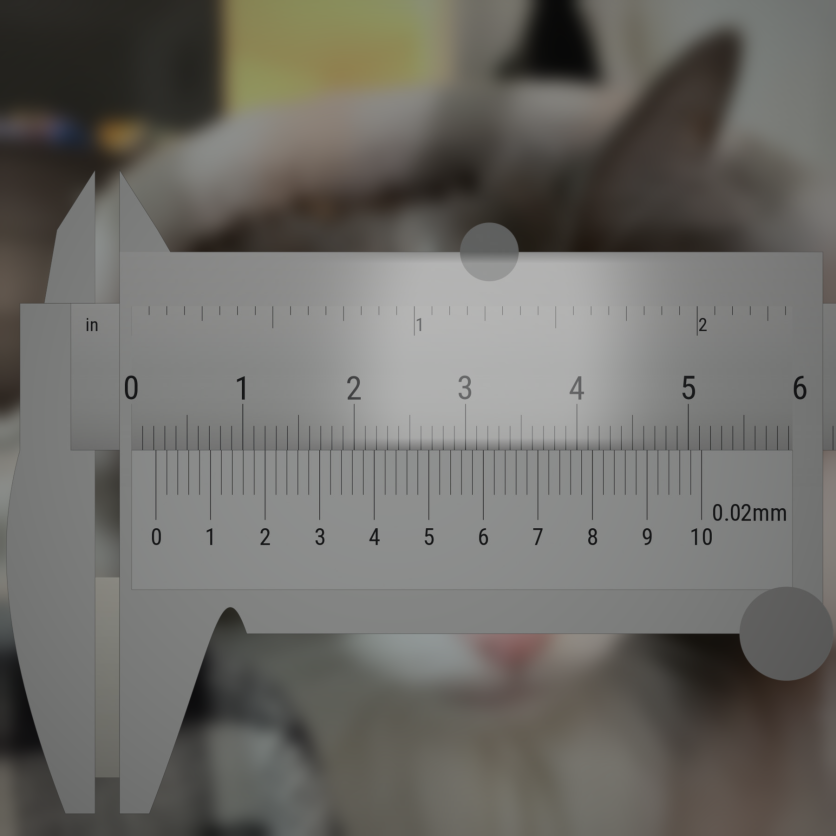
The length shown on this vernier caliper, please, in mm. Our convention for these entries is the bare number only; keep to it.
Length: 2.2
